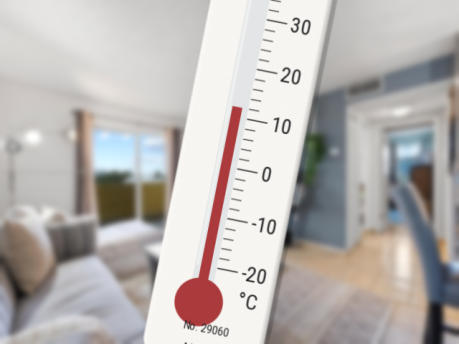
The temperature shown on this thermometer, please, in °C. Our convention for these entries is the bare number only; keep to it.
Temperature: 12
